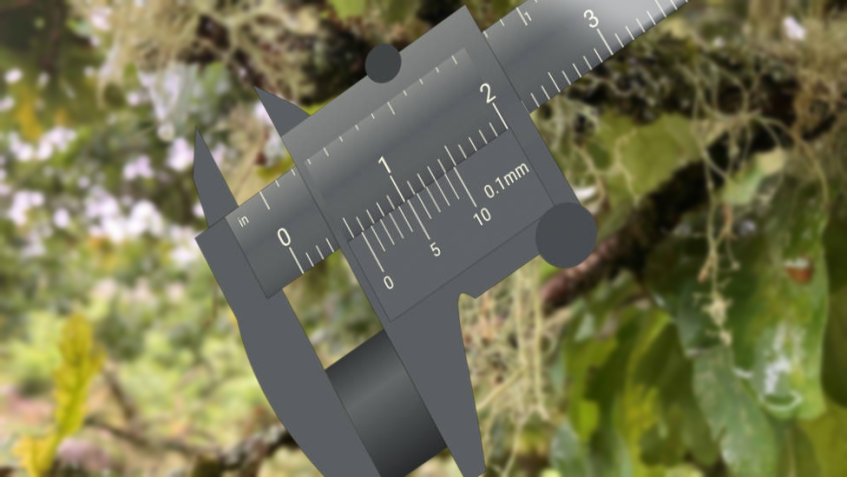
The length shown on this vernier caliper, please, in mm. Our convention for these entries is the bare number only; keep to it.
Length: 5.8
